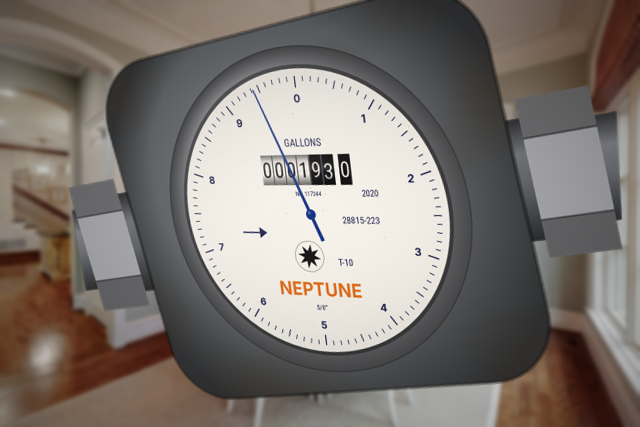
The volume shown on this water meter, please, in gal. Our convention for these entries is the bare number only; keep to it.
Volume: 1929.4
